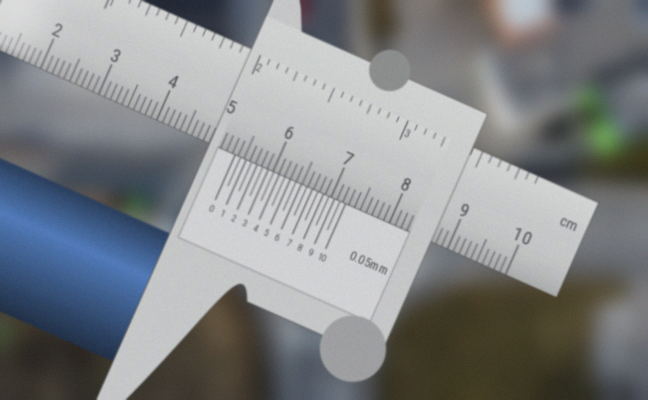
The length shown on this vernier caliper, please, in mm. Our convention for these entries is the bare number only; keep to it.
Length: 53.5
